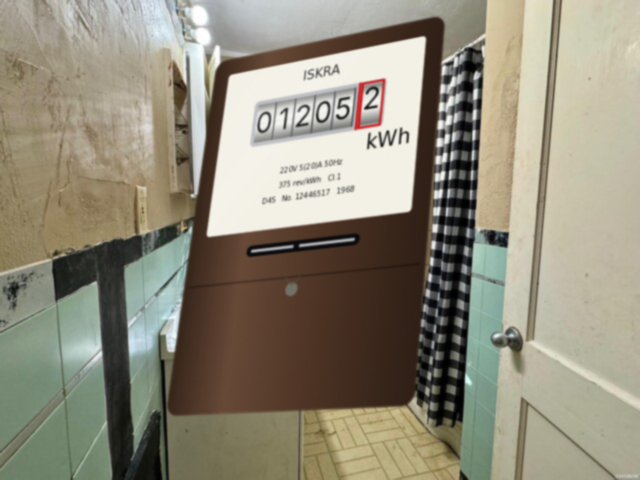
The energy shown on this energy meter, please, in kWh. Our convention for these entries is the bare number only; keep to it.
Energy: 1205.2
